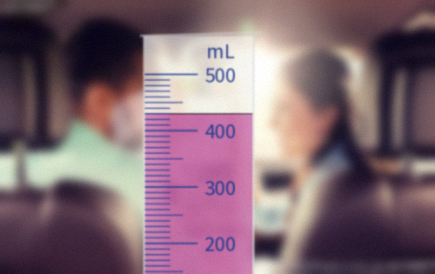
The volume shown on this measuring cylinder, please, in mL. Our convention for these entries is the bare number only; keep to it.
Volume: 430
